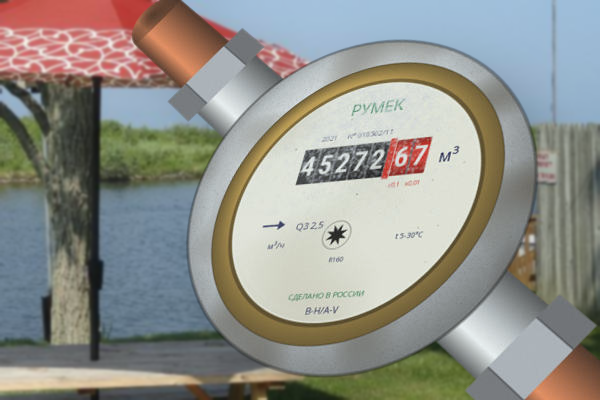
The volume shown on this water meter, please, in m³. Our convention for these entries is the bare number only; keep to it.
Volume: 45272.67
